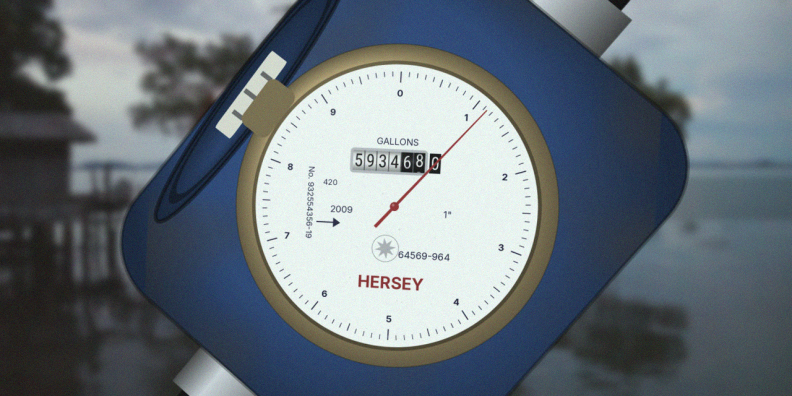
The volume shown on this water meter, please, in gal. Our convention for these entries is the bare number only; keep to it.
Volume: 5934681.1
